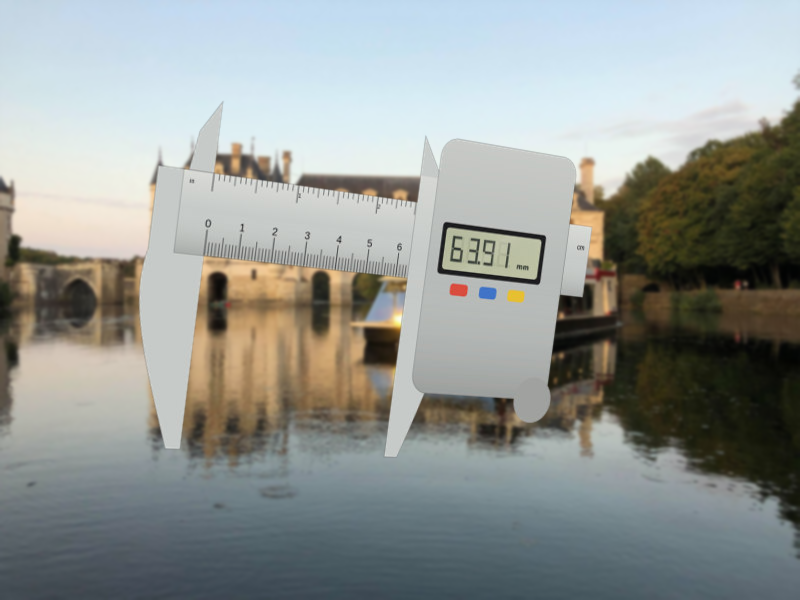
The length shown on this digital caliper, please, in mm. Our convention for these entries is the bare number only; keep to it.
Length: 63.91
